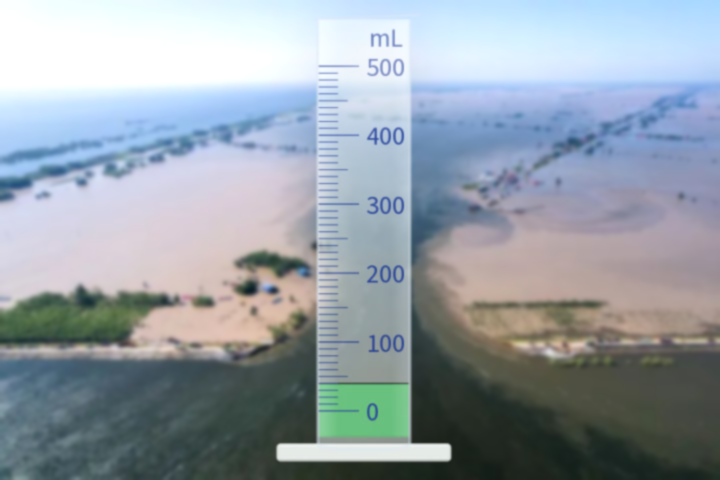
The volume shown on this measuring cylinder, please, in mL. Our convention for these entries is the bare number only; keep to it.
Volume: 40
